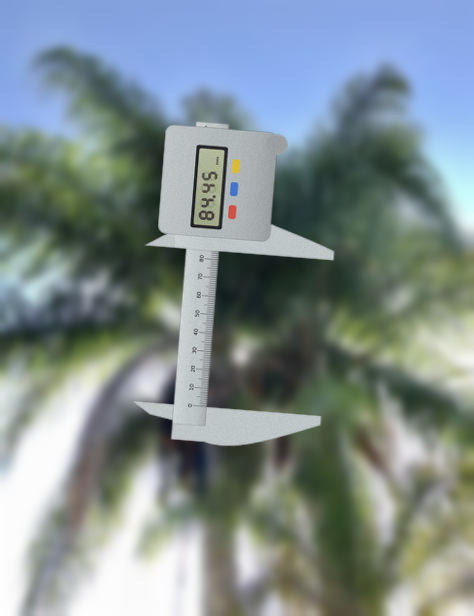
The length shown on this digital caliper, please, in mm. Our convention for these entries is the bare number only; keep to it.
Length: 84.45
